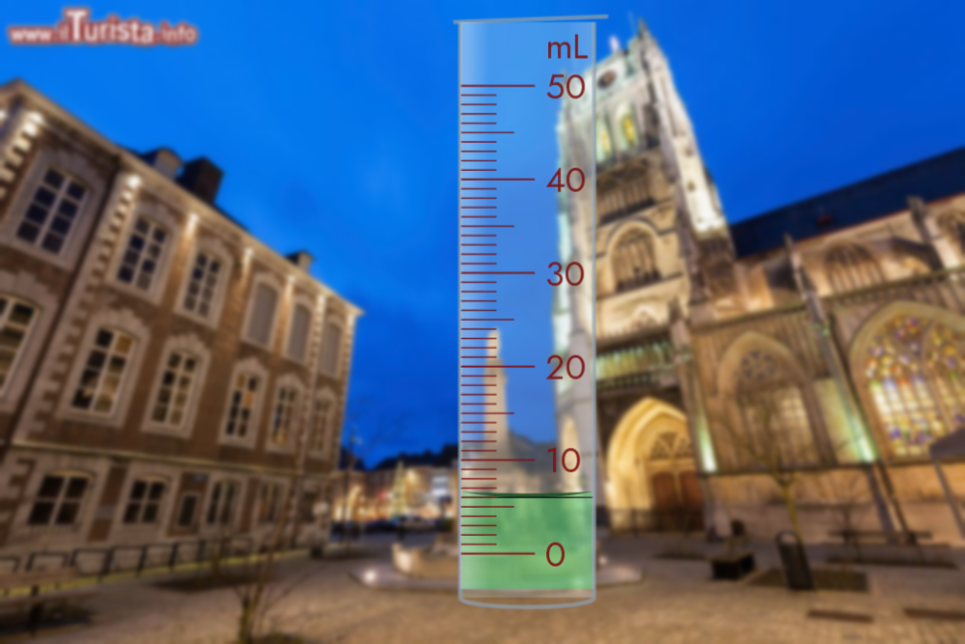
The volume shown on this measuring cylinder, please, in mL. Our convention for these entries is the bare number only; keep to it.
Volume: 6
